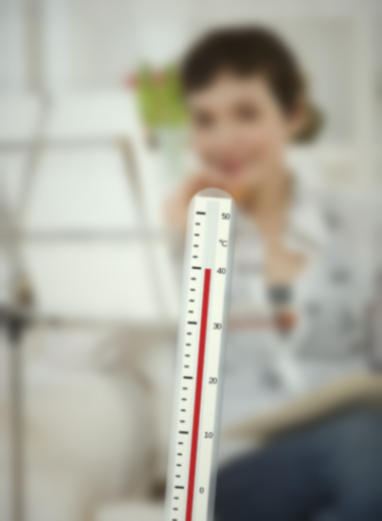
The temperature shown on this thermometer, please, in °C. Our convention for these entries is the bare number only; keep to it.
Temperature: 40
